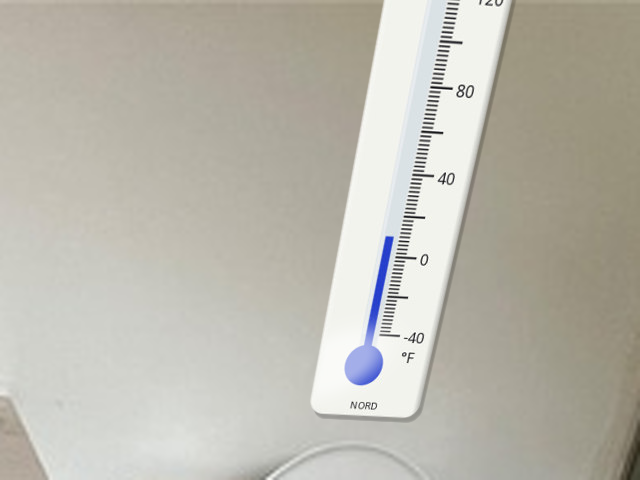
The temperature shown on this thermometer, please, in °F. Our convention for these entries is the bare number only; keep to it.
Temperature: 10
